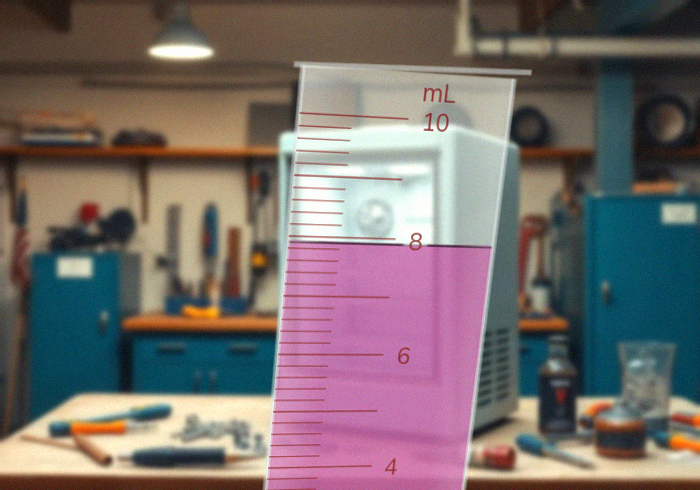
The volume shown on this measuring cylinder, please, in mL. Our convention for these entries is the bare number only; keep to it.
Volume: 7.9
